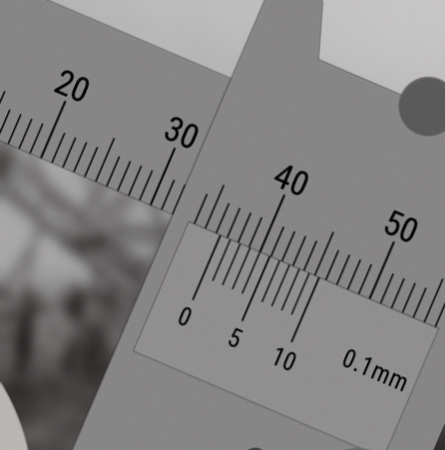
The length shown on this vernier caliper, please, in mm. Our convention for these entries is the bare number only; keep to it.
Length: 36.4
